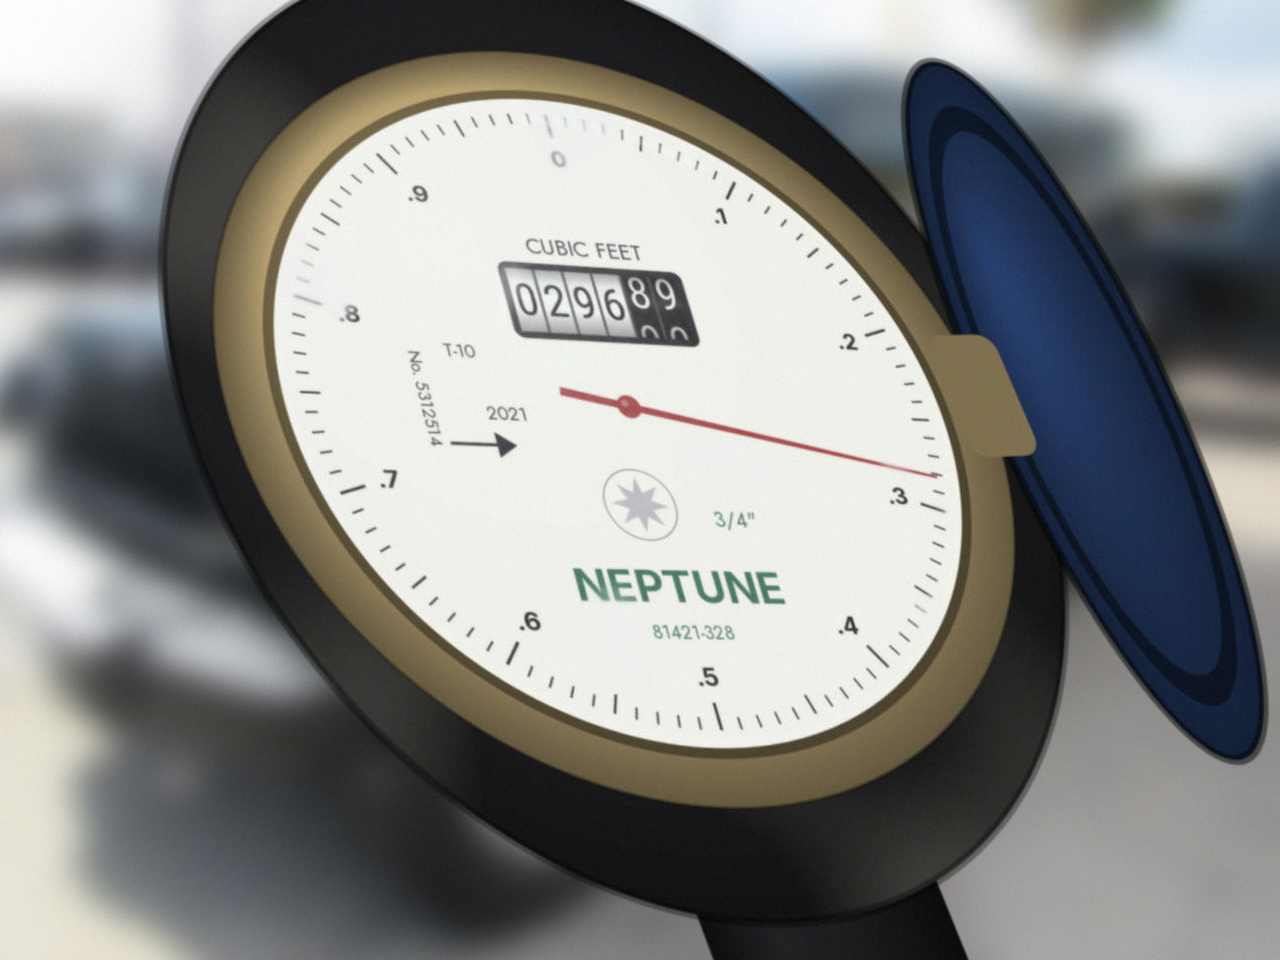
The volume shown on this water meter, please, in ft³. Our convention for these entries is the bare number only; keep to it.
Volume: 29689.28
